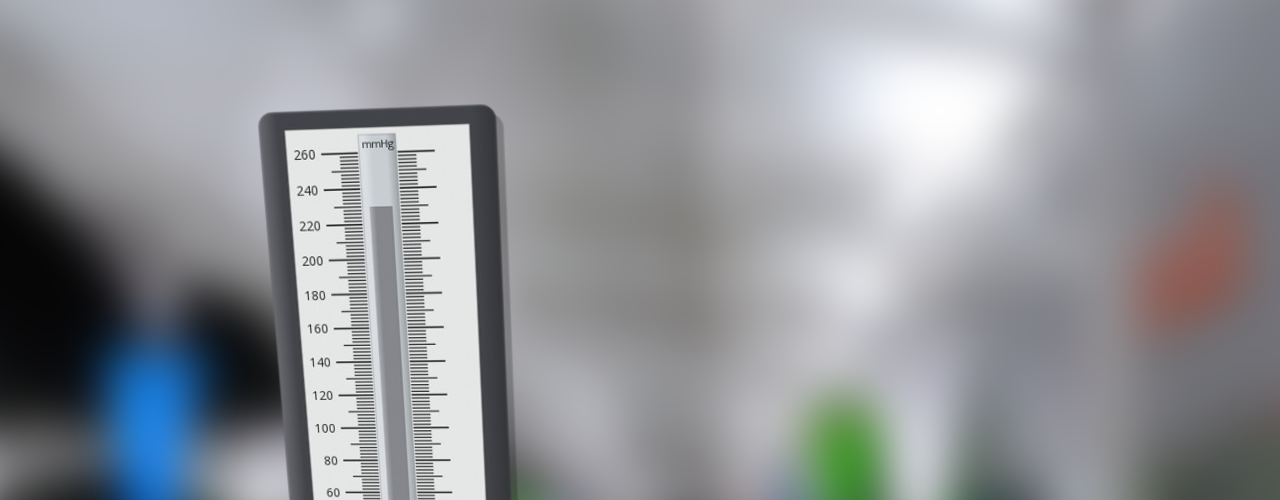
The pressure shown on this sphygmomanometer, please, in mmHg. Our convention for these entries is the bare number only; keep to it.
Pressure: 230
